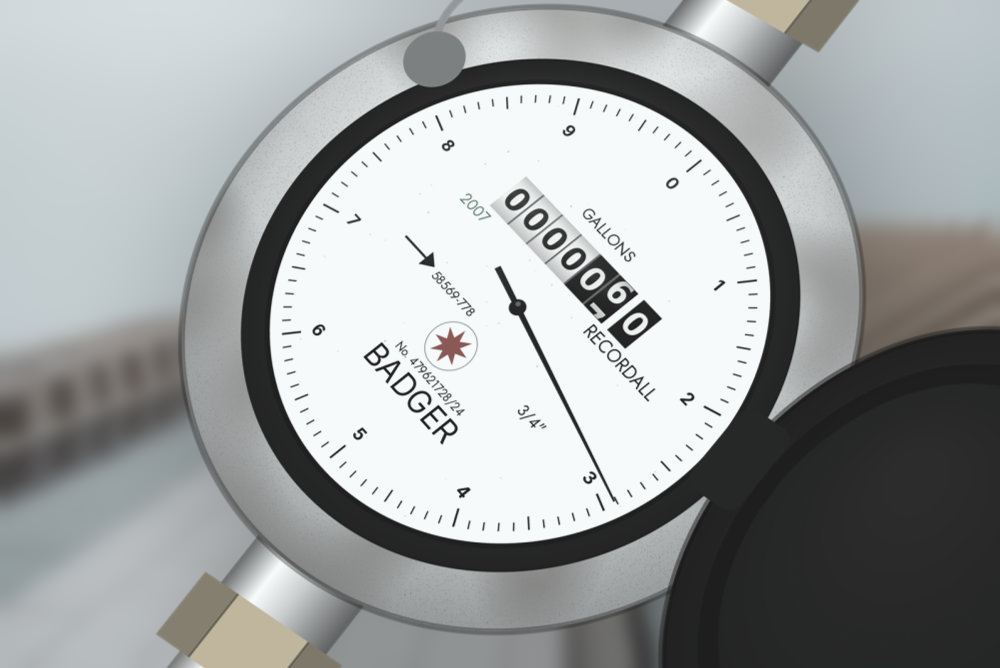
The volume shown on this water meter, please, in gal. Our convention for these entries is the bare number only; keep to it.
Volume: 62.9
